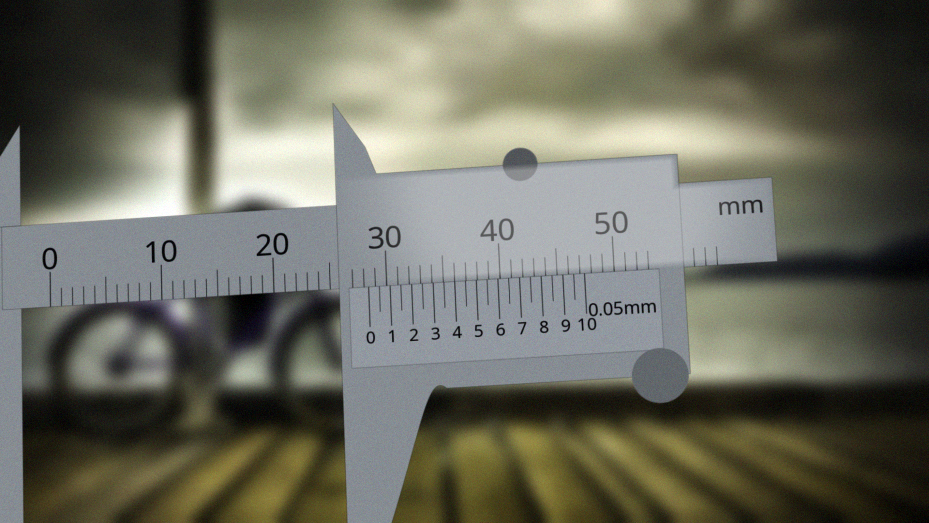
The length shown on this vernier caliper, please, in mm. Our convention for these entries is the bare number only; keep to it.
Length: 28.4
